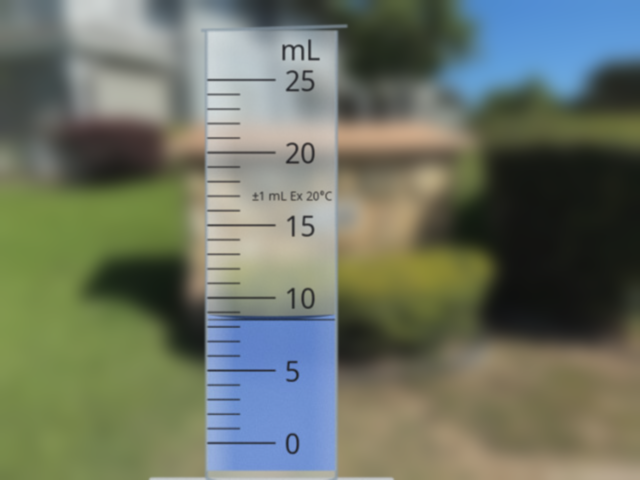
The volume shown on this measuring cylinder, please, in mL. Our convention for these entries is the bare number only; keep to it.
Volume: 8.5
